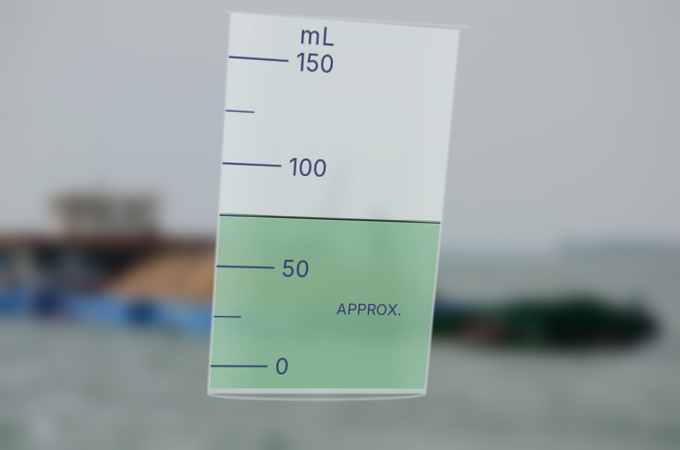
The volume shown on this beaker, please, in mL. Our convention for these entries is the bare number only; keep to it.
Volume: 75
